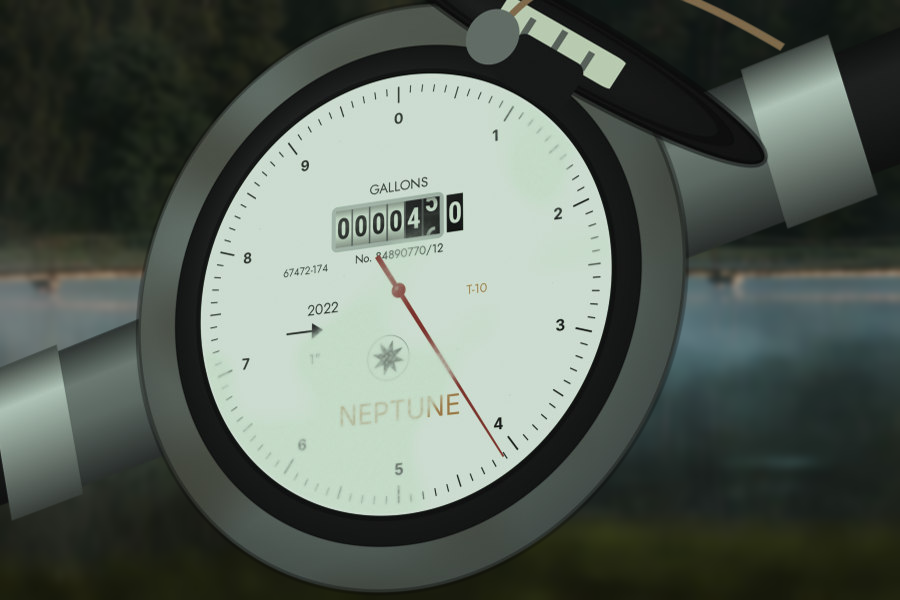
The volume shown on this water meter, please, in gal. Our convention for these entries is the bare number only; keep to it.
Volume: 454.1
